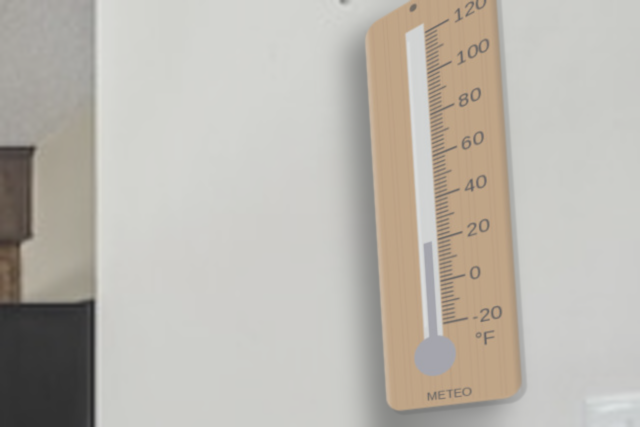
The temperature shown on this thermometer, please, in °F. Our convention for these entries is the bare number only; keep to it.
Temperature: 20
